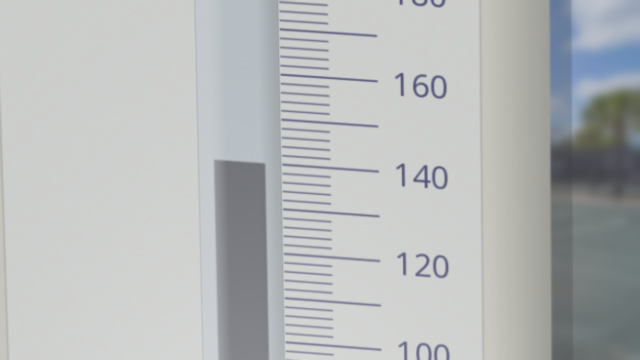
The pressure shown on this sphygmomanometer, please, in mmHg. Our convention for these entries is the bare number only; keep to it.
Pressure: 140
